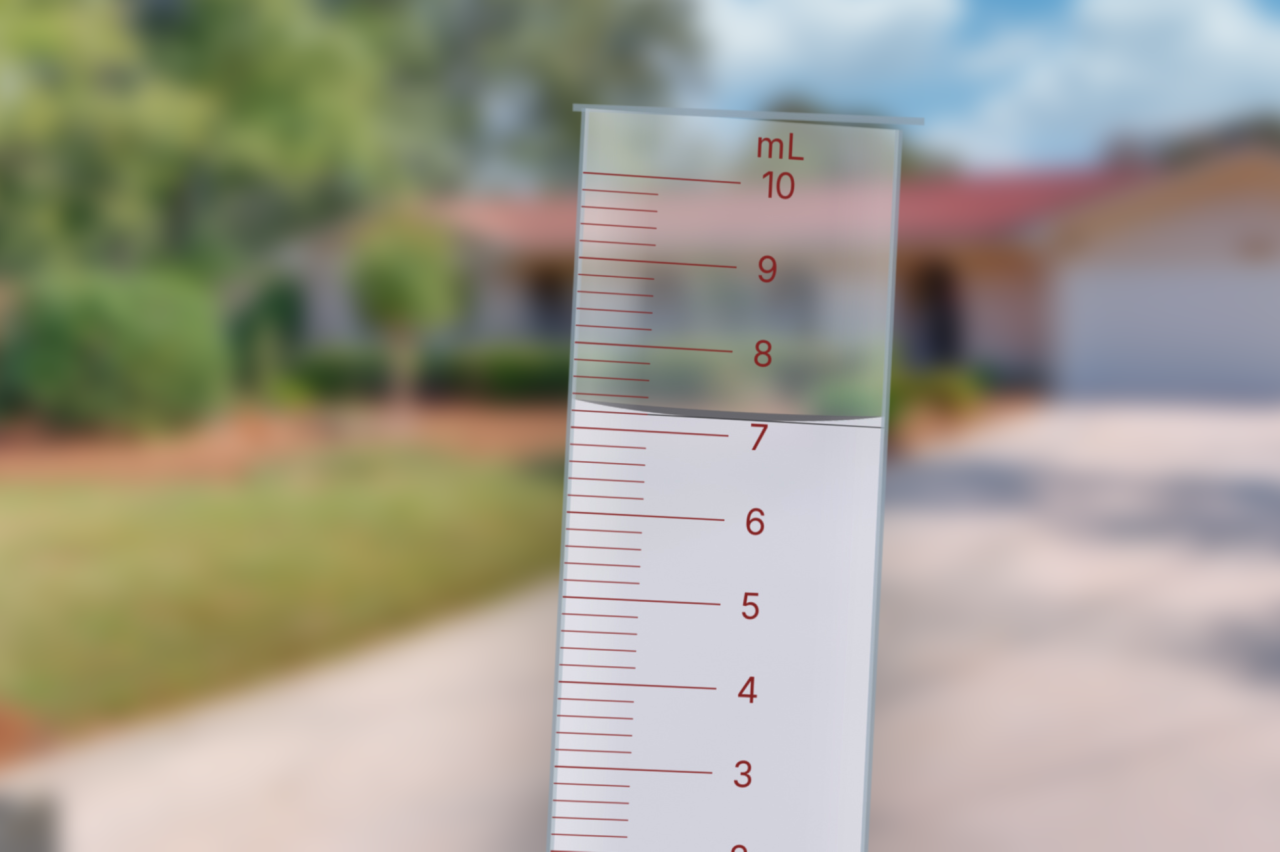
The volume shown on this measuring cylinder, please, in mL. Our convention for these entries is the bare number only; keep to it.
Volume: 7.2
